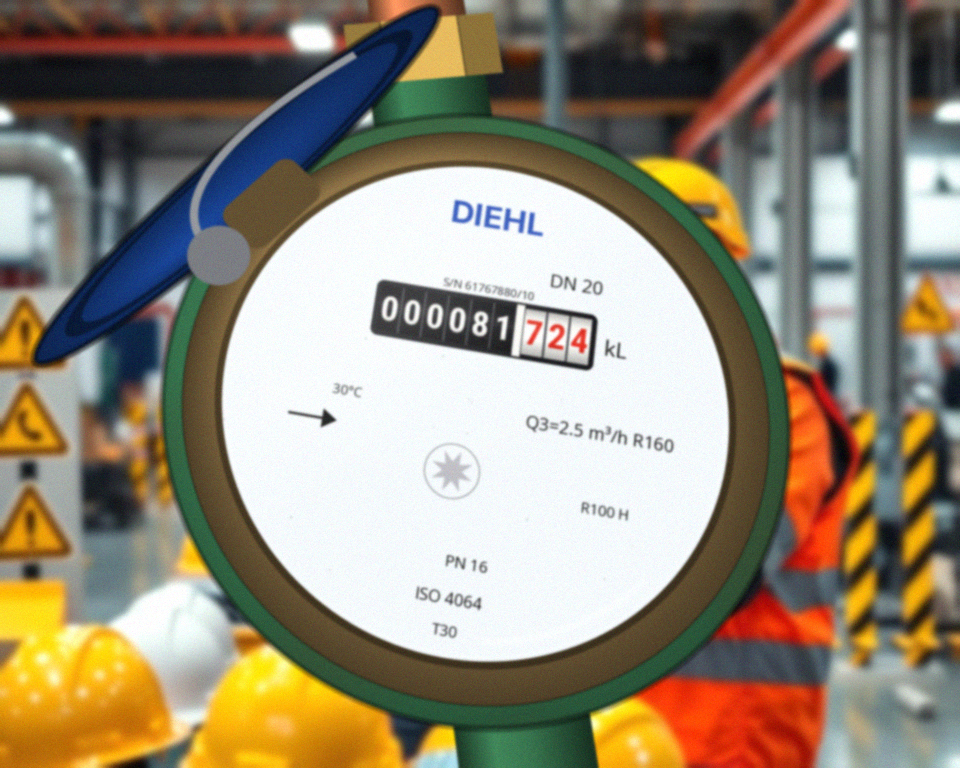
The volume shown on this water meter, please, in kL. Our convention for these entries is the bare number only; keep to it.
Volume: 81.724
